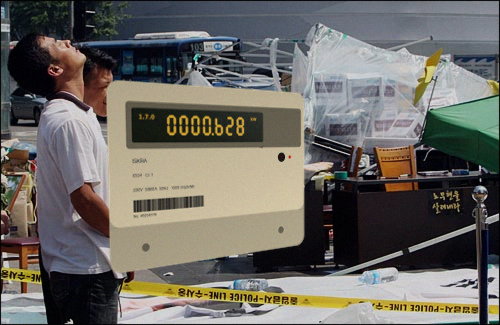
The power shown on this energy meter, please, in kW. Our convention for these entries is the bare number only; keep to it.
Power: 0.628
